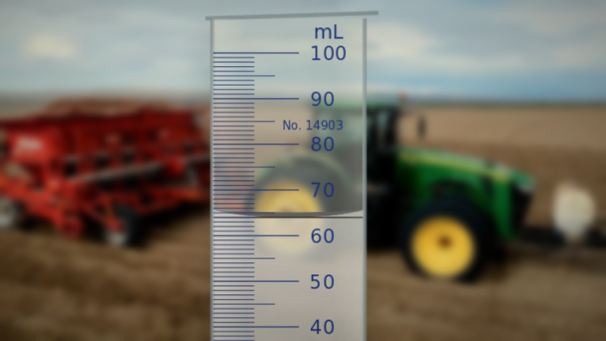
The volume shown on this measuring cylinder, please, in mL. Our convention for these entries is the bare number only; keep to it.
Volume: 64
